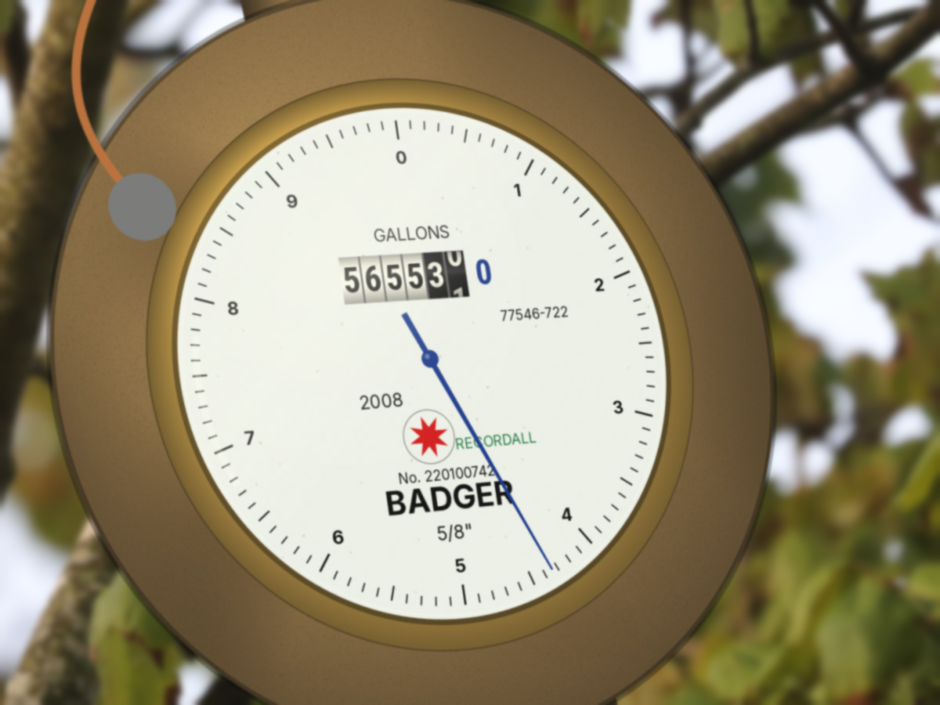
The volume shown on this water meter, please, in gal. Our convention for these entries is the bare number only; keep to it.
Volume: 5655304.3
